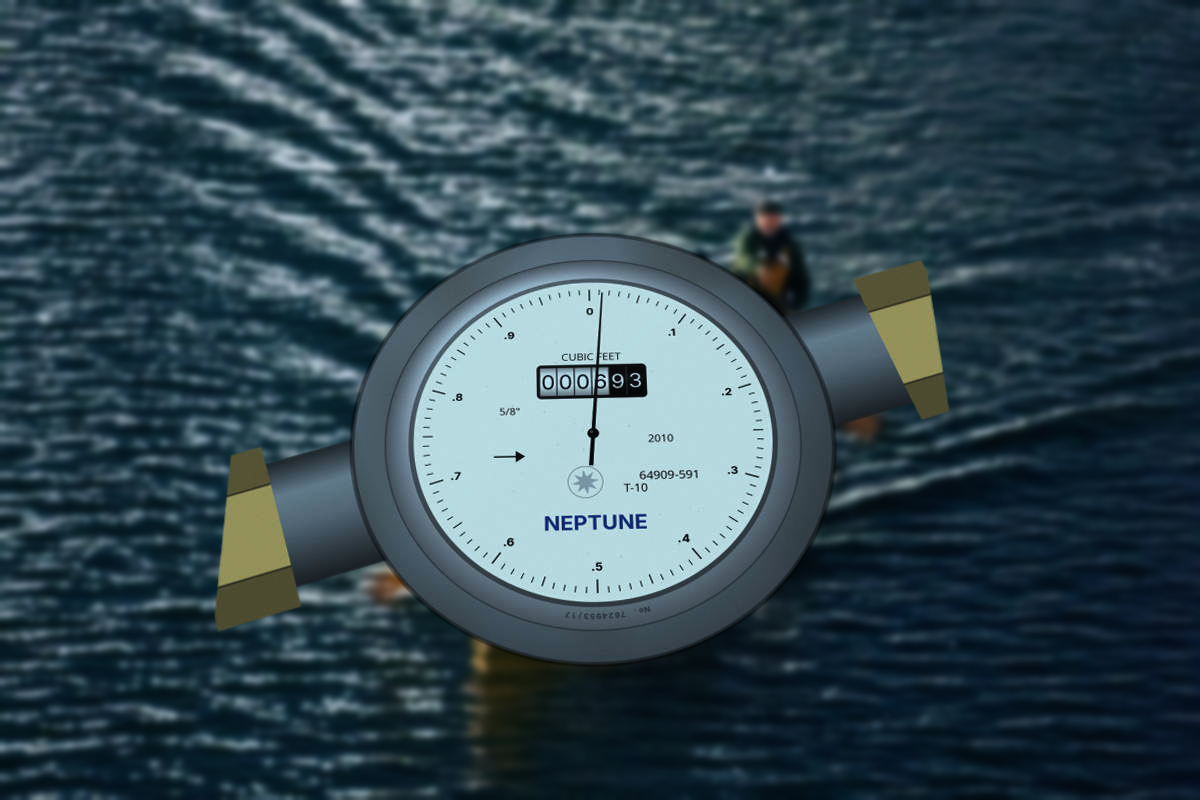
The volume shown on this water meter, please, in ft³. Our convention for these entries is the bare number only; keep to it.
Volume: 693.01
